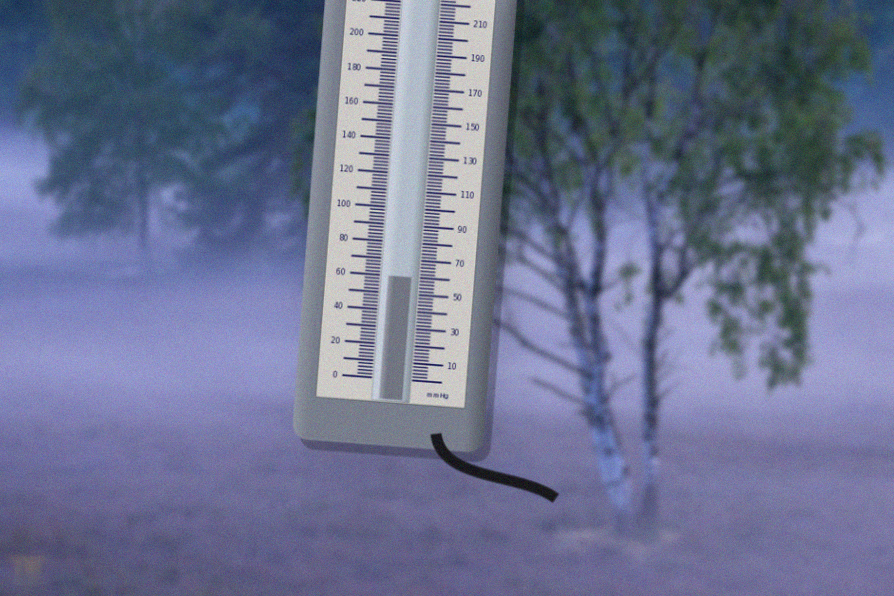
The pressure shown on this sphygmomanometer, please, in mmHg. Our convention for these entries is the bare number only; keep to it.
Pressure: 60
